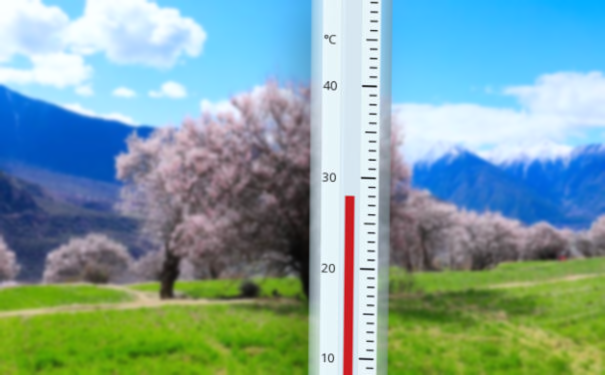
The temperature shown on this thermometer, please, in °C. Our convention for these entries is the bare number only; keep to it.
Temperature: 28
